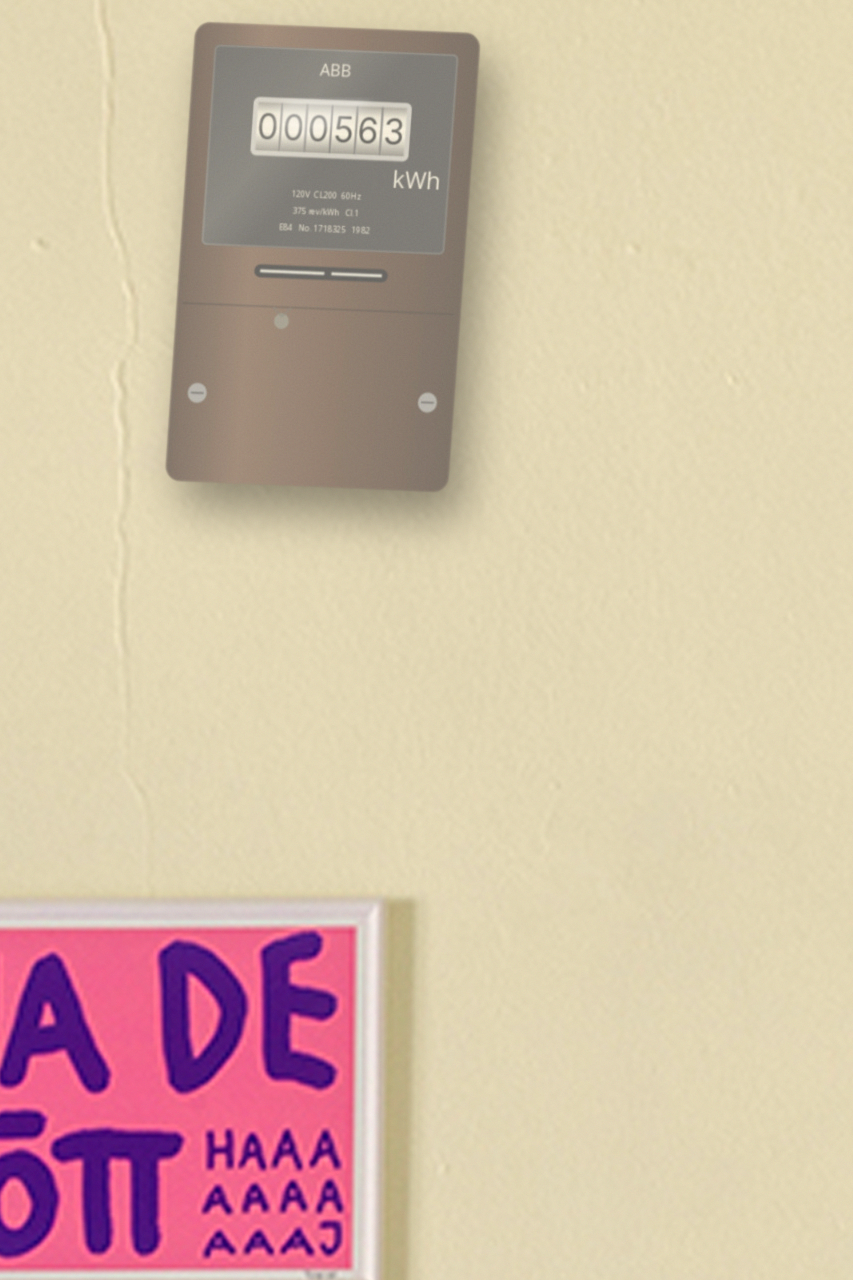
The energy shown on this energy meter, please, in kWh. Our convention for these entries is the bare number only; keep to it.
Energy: 563
